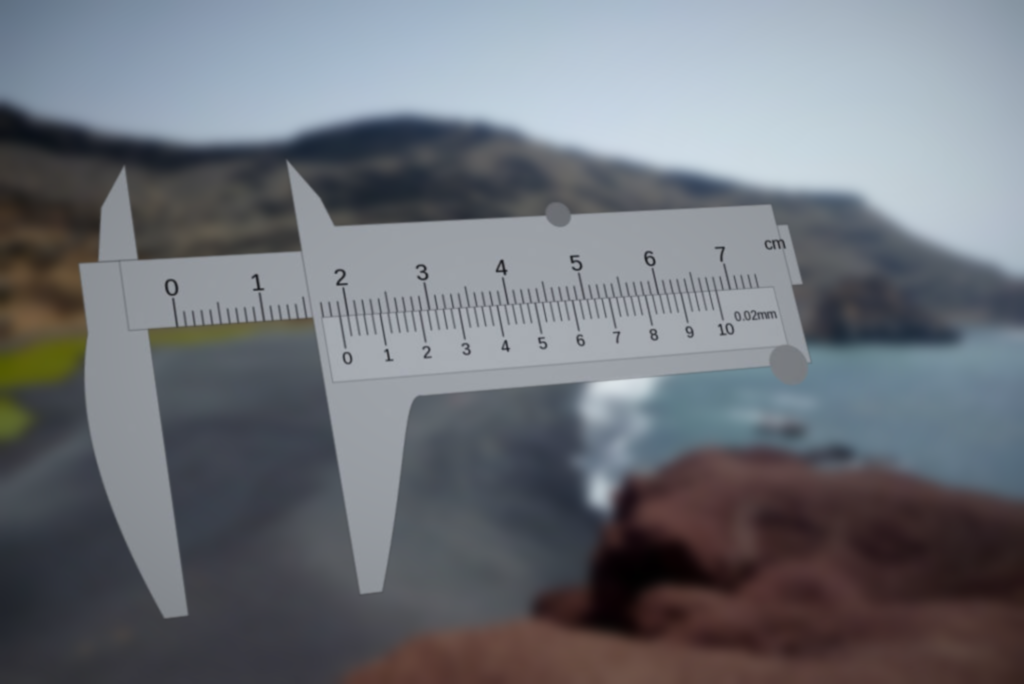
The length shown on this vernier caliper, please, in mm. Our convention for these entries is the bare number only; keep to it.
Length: 19.0
